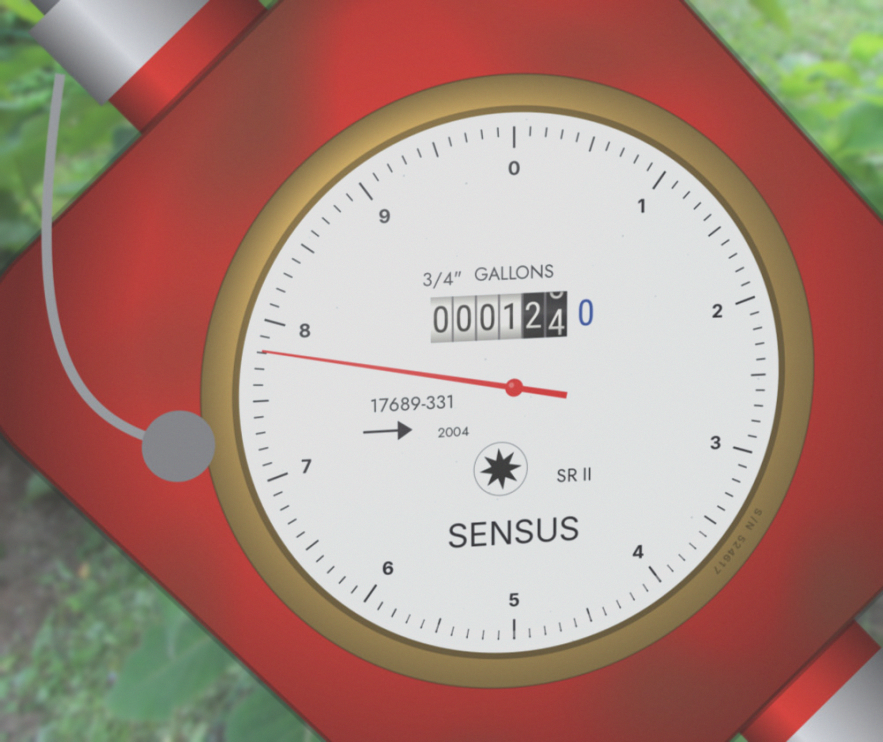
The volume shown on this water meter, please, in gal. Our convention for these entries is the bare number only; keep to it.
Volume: 1237.8
